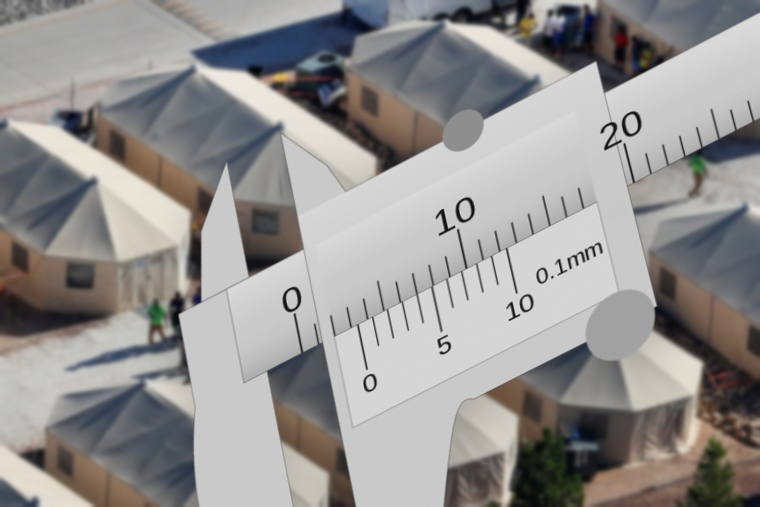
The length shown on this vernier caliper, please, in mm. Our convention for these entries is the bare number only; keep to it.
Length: 3.4
